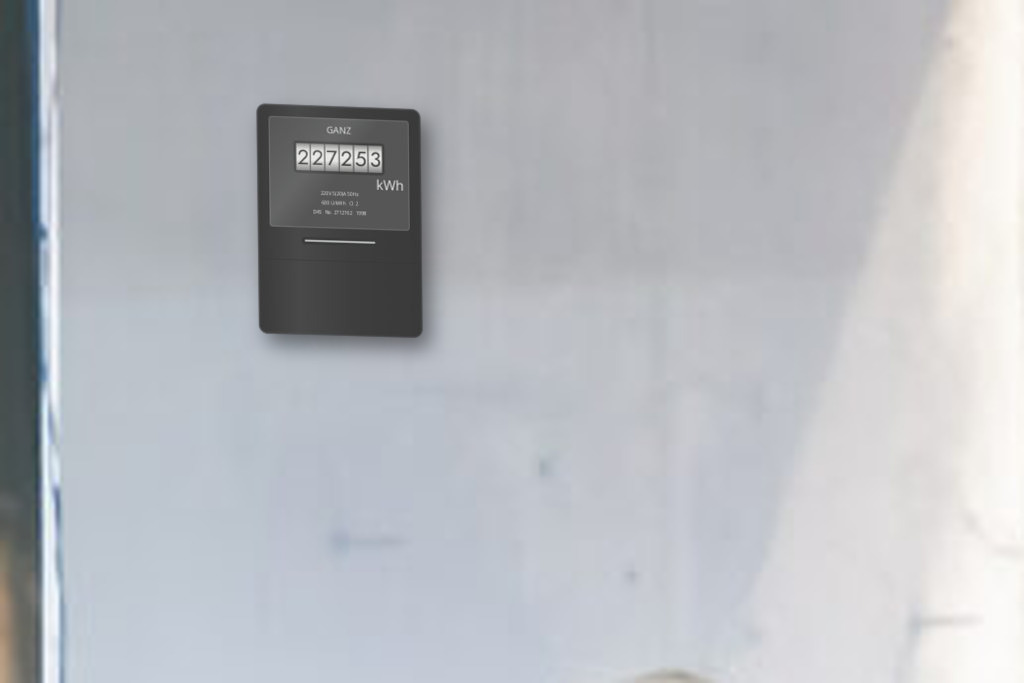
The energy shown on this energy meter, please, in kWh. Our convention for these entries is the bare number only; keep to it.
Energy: 227253
